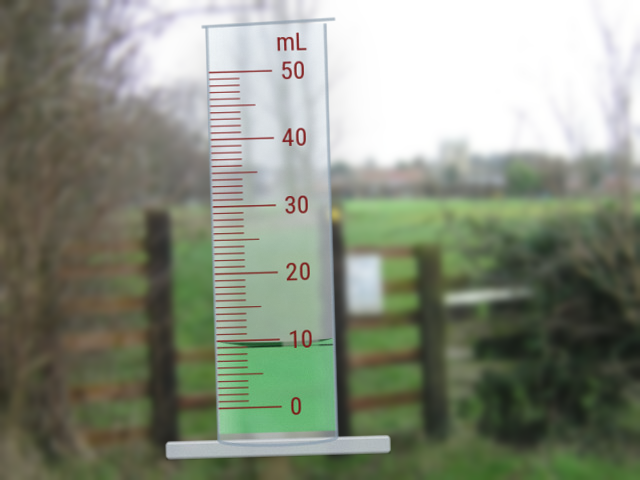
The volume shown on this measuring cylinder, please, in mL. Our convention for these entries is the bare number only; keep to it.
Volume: 9
